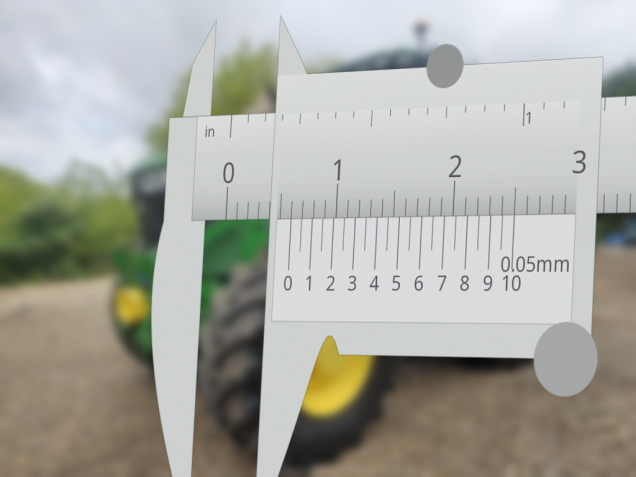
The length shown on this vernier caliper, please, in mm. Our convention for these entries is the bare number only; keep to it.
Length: 6.0
